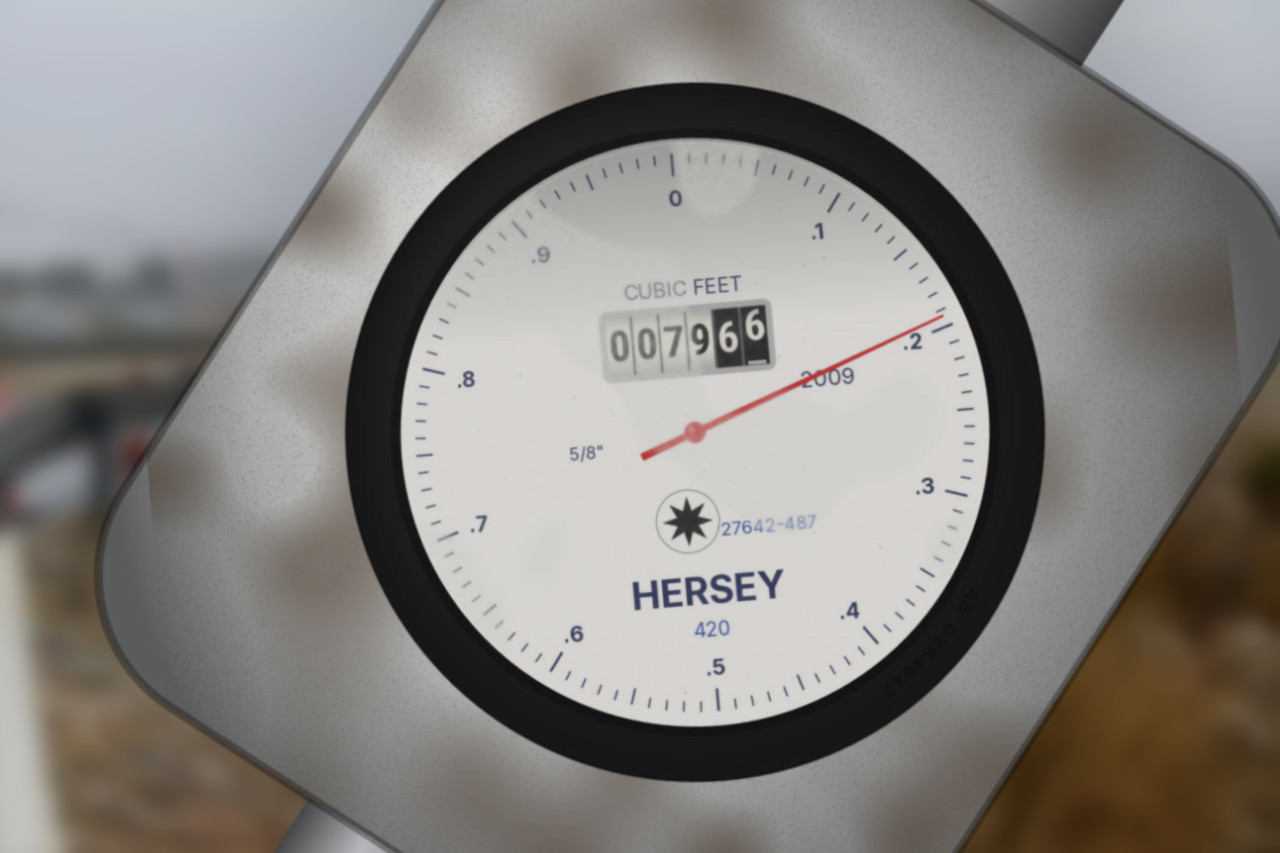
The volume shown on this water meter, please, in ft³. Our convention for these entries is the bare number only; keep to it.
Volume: 7966.19
